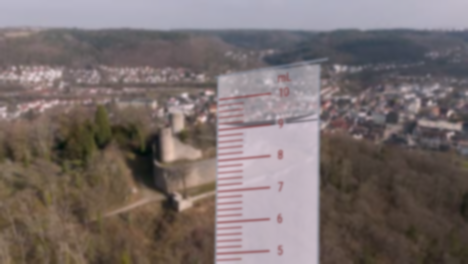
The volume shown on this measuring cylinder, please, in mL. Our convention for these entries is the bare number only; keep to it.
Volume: 9
